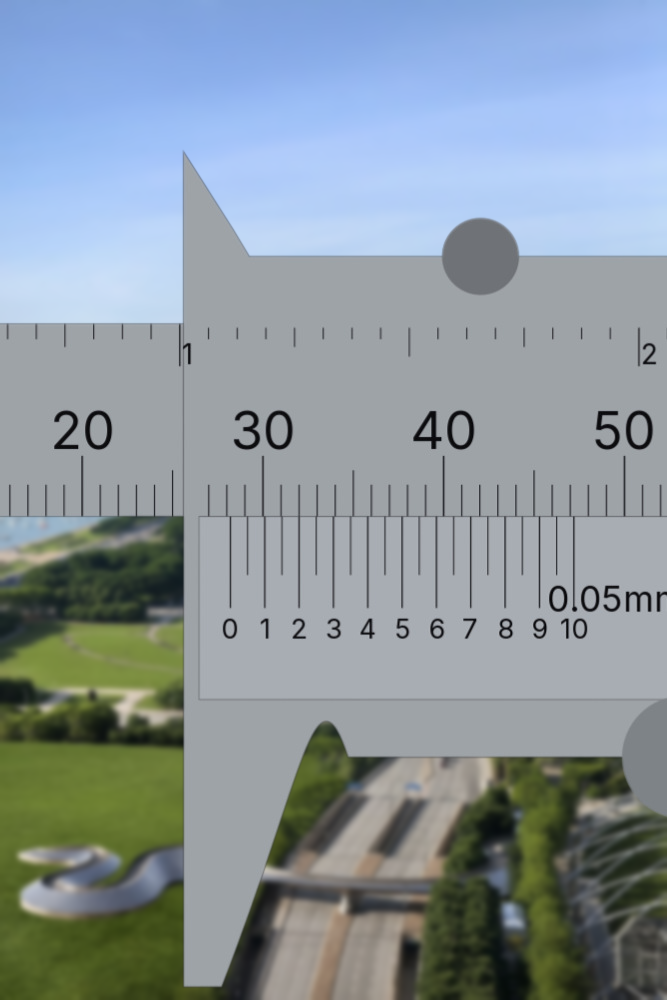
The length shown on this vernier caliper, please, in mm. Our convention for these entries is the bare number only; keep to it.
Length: 28.2
